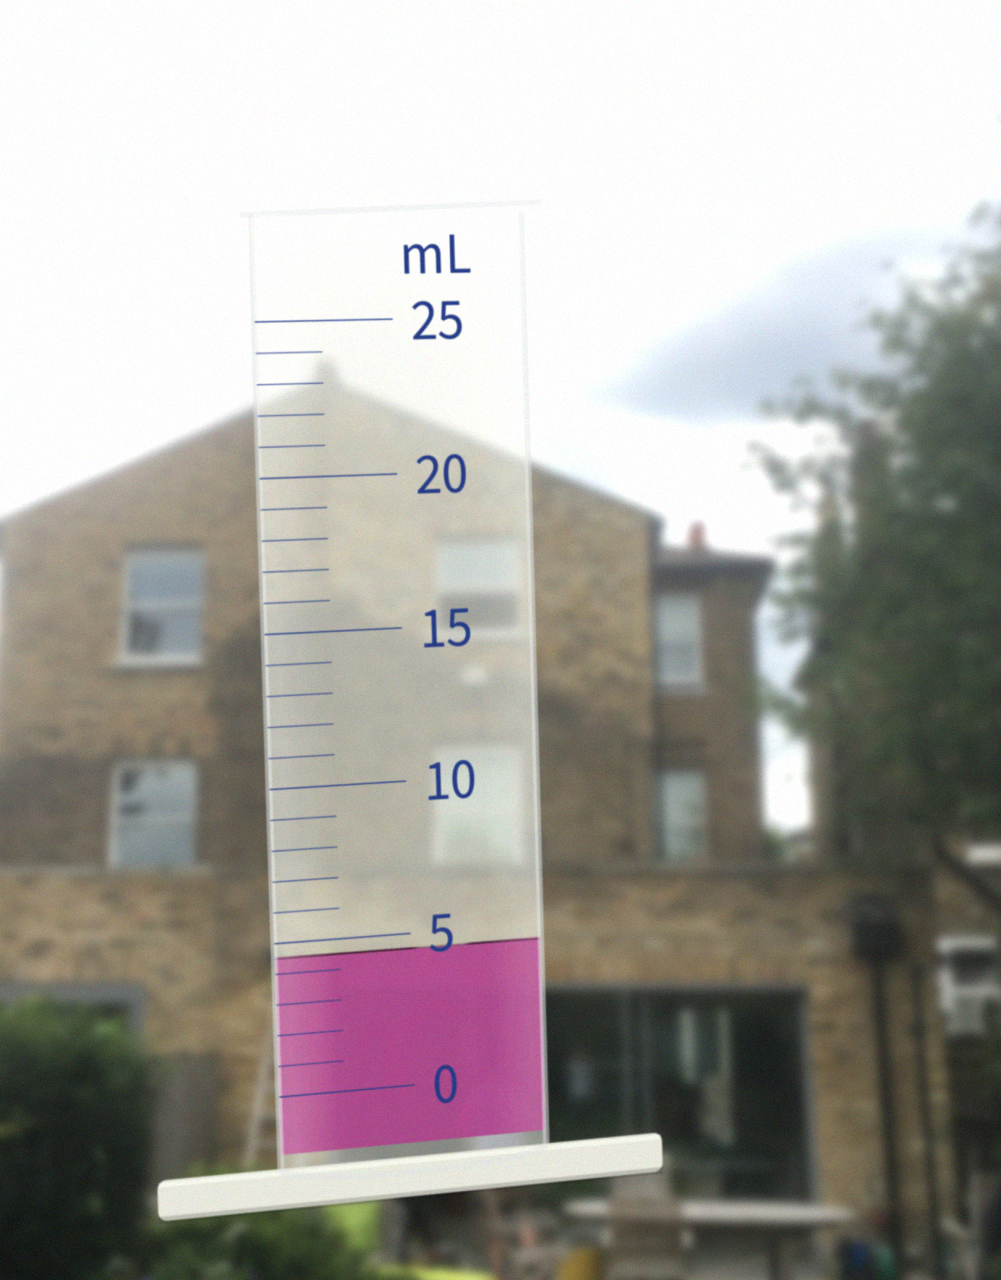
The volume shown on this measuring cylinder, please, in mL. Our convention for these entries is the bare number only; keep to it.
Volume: 4.5
